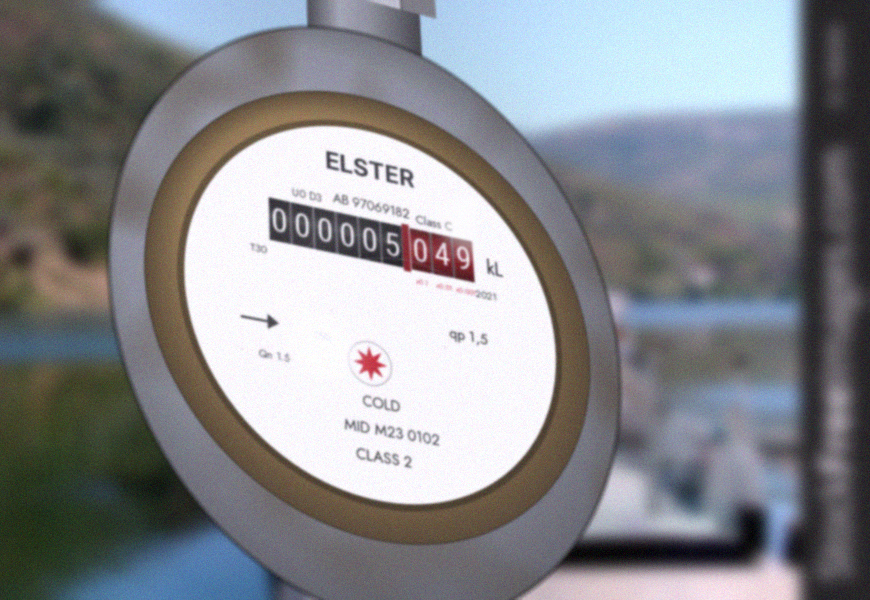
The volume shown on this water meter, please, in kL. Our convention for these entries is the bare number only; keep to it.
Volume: 5.049
